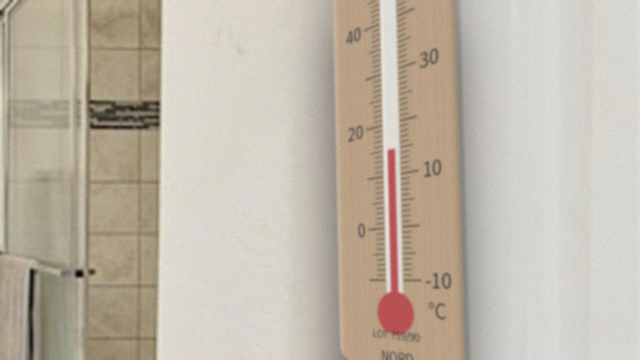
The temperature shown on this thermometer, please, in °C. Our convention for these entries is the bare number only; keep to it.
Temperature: 15
